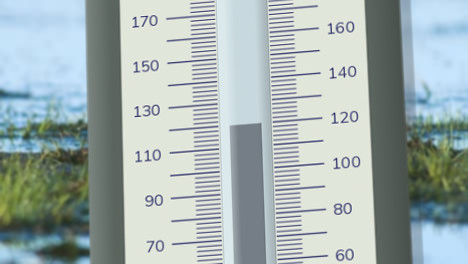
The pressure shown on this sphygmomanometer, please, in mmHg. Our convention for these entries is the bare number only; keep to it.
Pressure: 120
